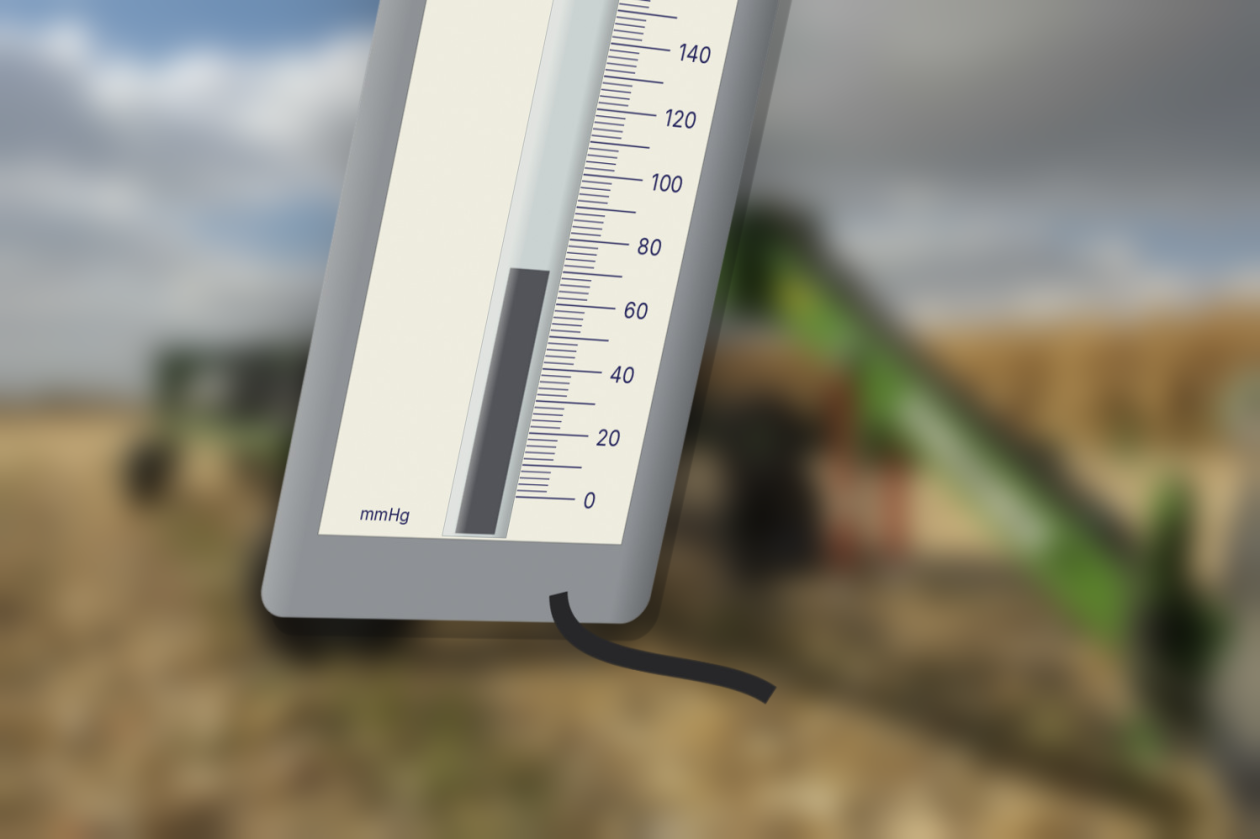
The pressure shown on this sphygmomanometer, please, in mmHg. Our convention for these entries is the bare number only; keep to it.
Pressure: 70
